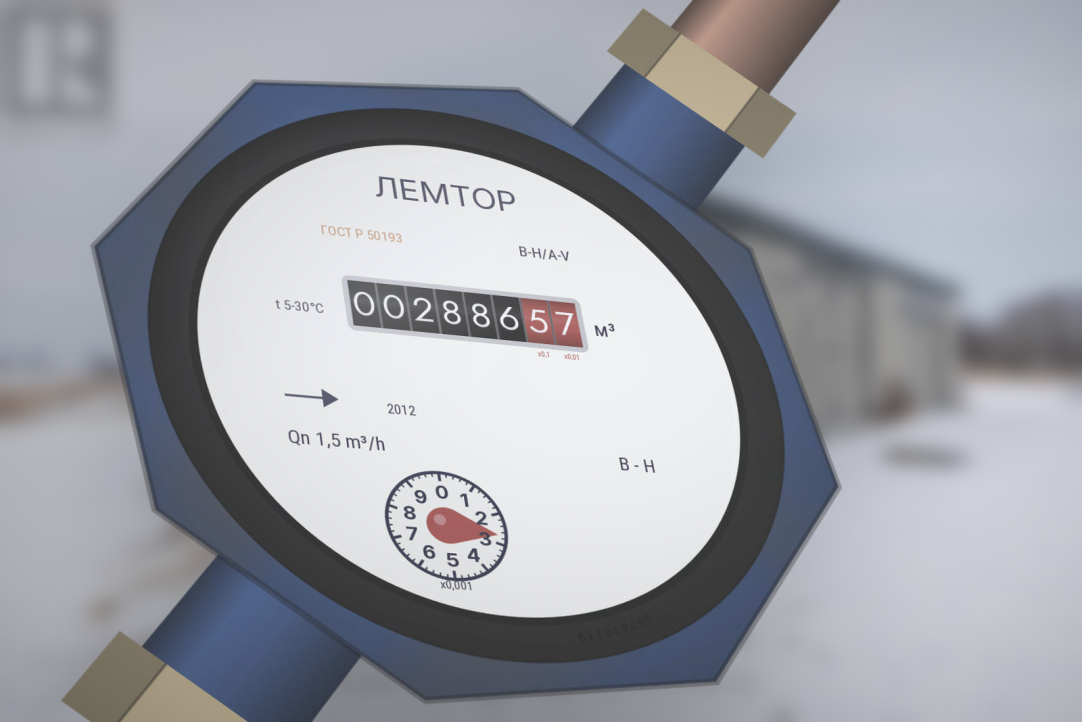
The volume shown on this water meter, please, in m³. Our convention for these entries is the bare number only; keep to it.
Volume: 2886.572
